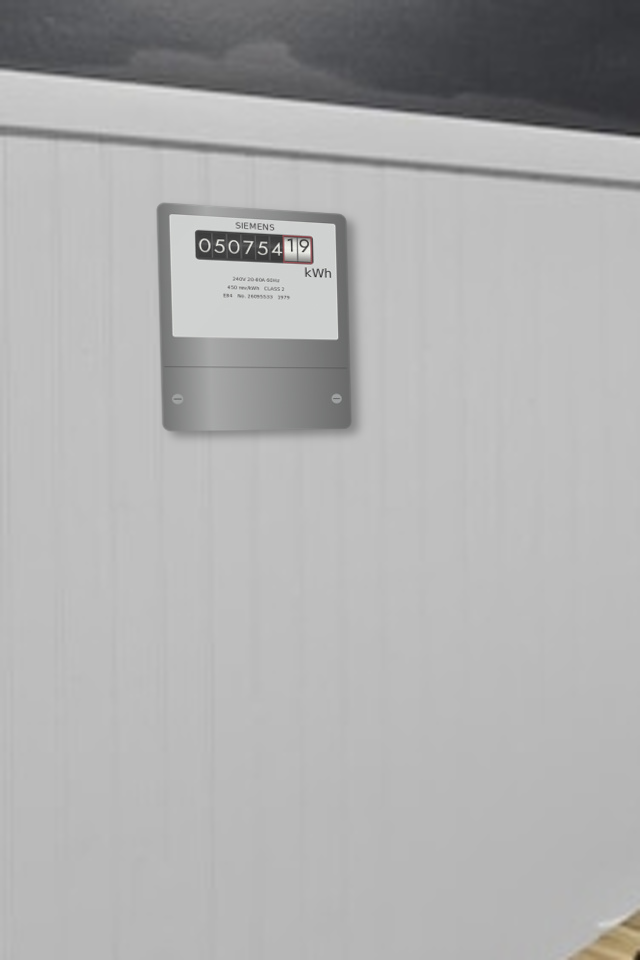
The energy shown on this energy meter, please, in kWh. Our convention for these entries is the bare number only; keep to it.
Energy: 50754.19
